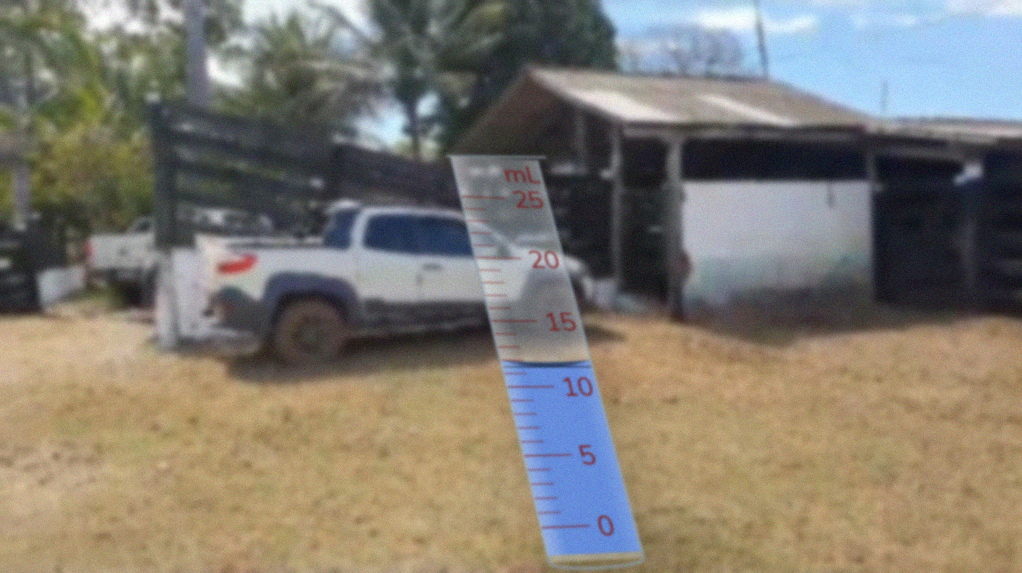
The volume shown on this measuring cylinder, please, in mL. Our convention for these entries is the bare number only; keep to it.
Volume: 11.5
